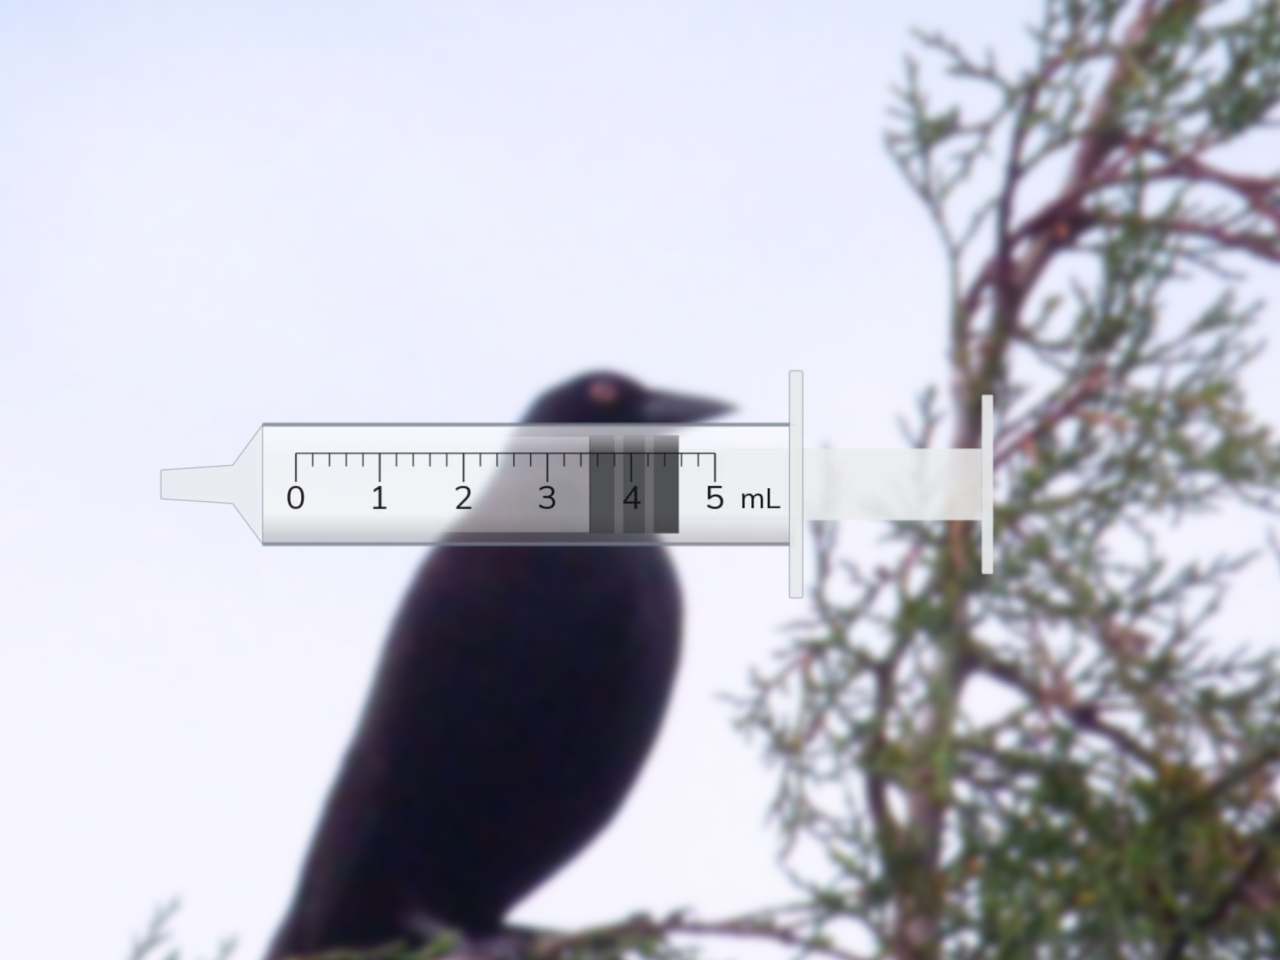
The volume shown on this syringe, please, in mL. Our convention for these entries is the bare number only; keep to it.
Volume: 3.5
